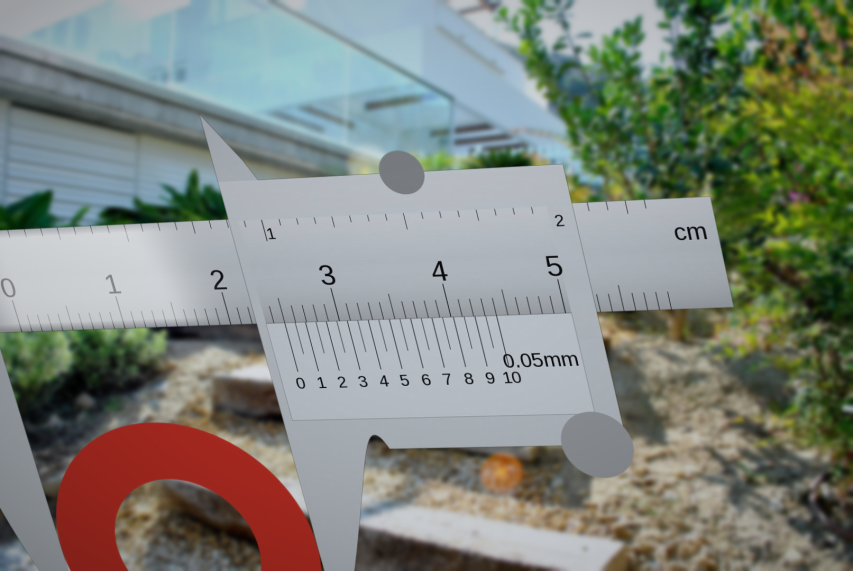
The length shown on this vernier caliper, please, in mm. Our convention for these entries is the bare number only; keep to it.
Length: 25.0
